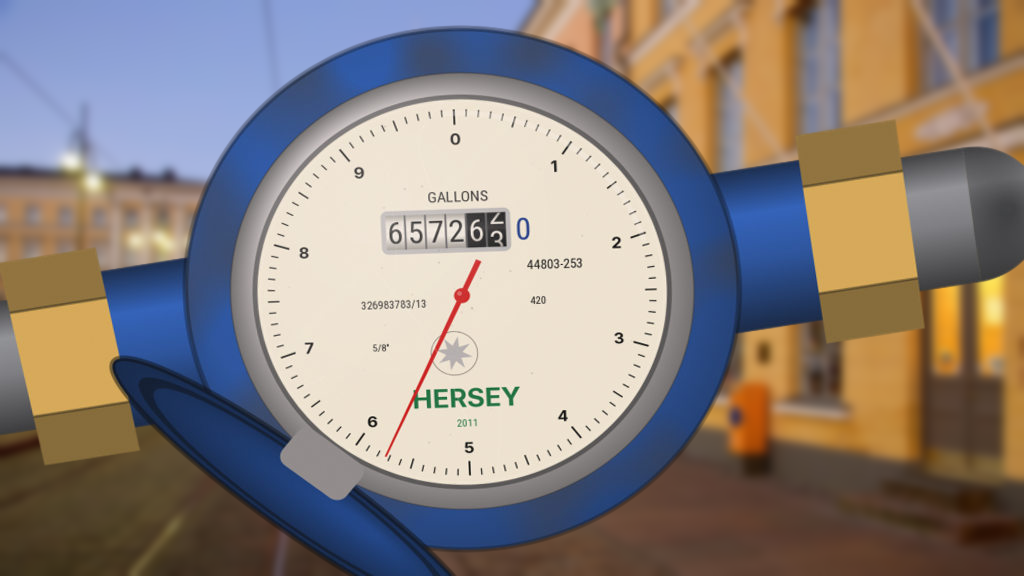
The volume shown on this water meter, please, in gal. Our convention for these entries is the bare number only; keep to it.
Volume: 6572625.7
